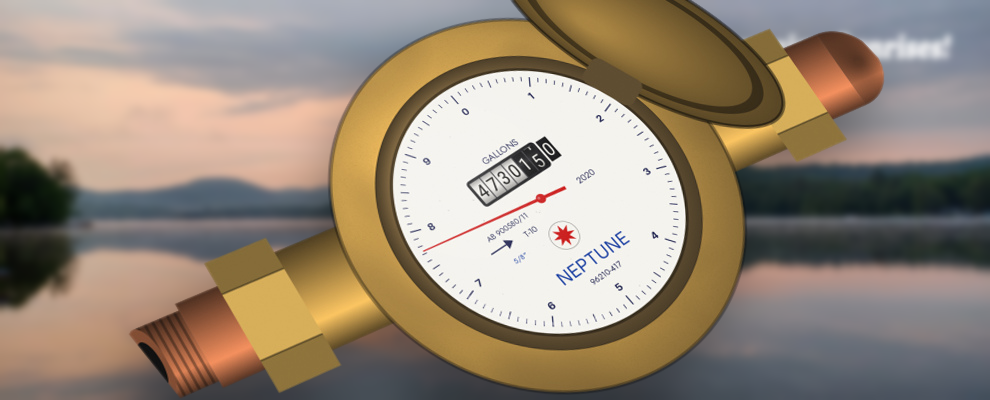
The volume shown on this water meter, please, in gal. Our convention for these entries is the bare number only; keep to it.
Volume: 4730147.7
